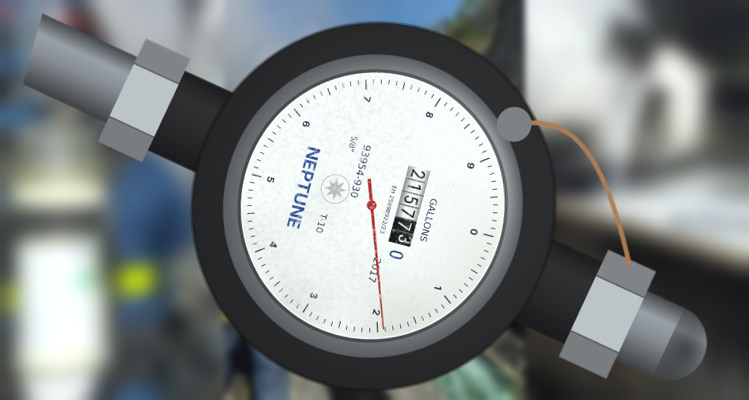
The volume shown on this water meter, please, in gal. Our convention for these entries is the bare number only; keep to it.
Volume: 2157731.9
